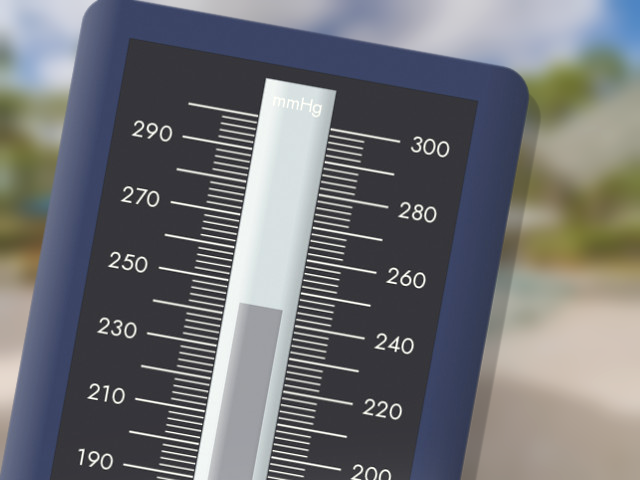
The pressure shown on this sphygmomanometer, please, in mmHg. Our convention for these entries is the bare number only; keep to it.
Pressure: 244
